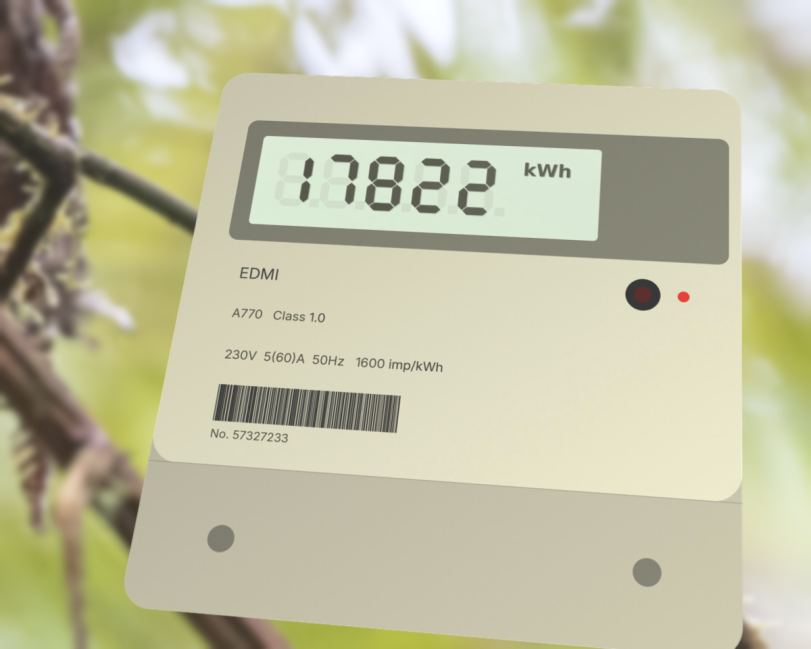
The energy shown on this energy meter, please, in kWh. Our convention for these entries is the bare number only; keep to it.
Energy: 17822
